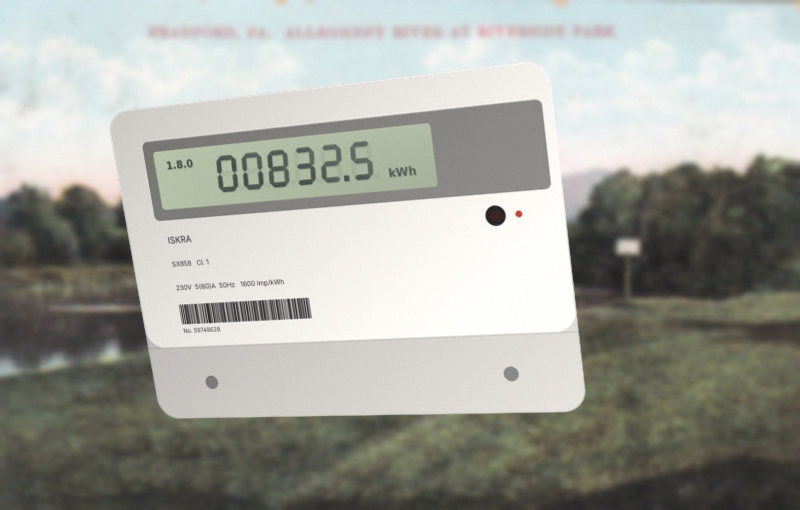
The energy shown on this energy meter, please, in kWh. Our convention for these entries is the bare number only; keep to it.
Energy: 832.5
